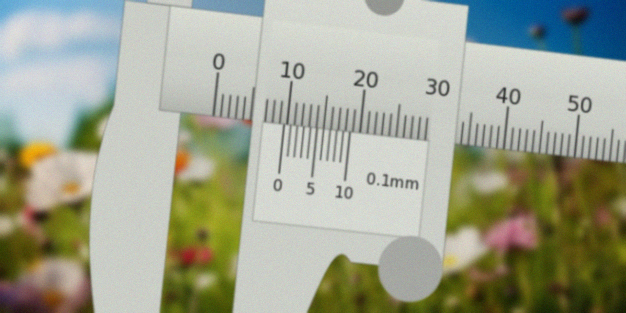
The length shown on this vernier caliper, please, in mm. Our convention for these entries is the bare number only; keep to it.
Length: 9.6
